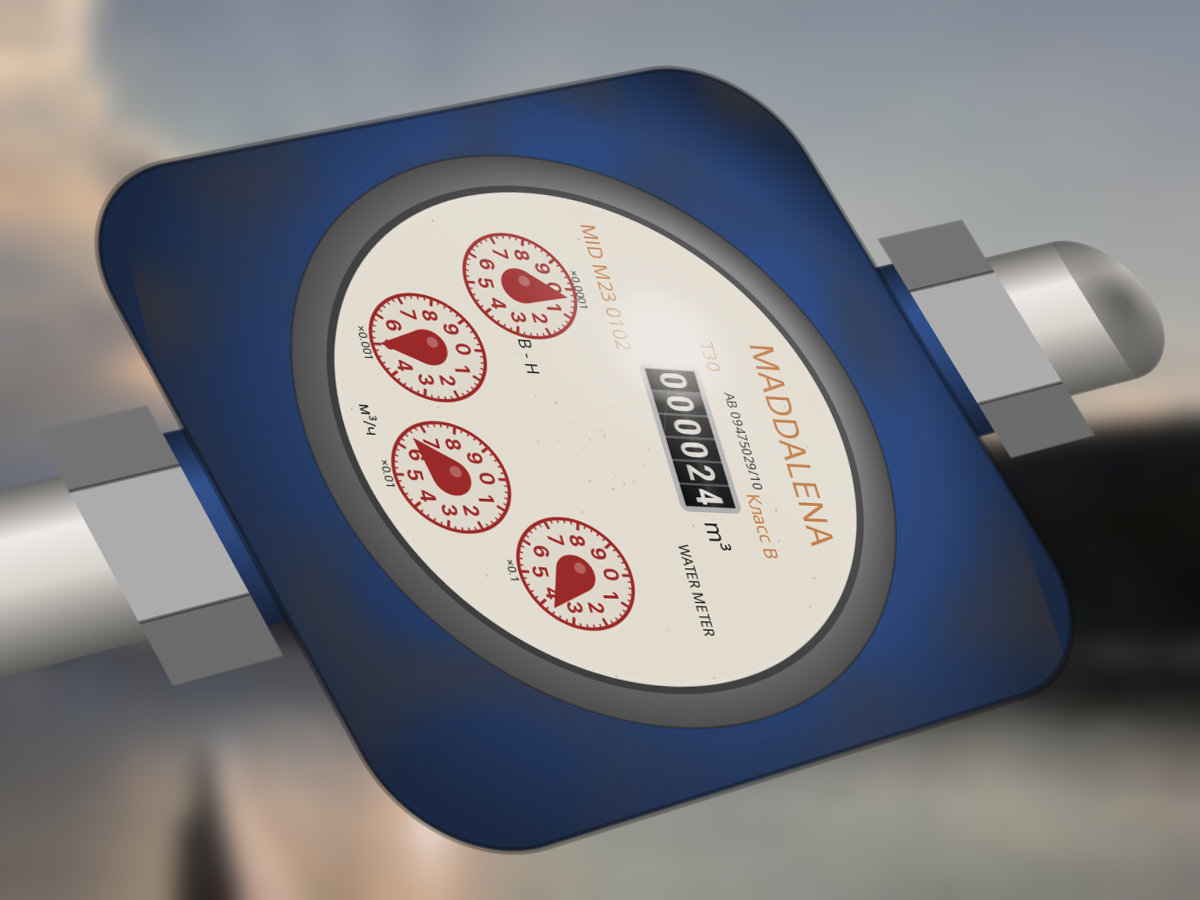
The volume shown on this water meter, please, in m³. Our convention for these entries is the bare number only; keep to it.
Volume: 24.3650
